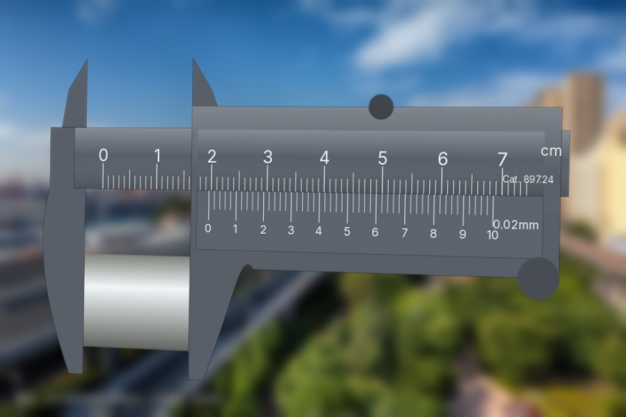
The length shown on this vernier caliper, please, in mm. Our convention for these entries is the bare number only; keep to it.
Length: 19.6
